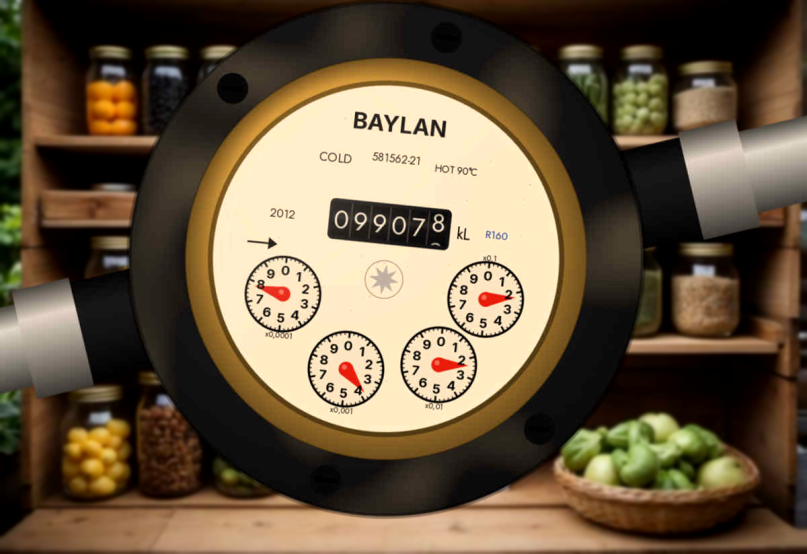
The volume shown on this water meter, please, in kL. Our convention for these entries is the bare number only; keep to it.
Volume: 99078.2237
